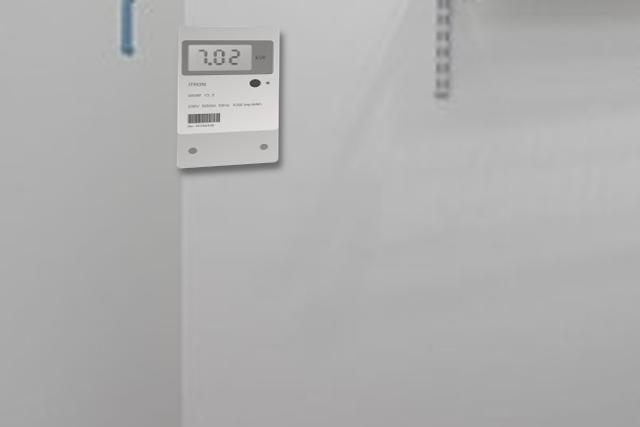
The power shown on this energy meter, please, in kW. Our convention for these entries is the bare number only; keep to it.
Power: 7.02
